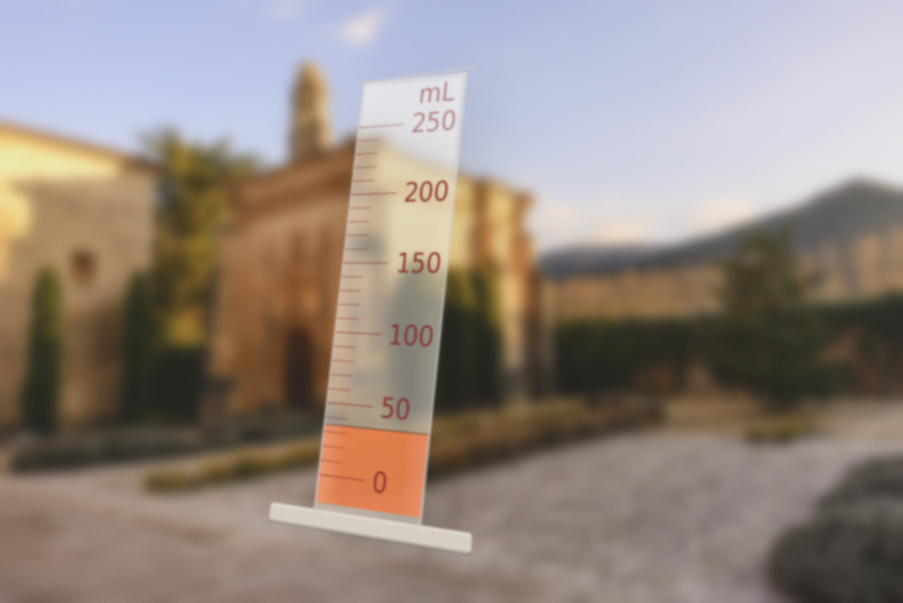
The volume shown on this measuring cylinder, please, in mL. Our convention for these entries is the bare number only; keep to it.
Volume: 35
